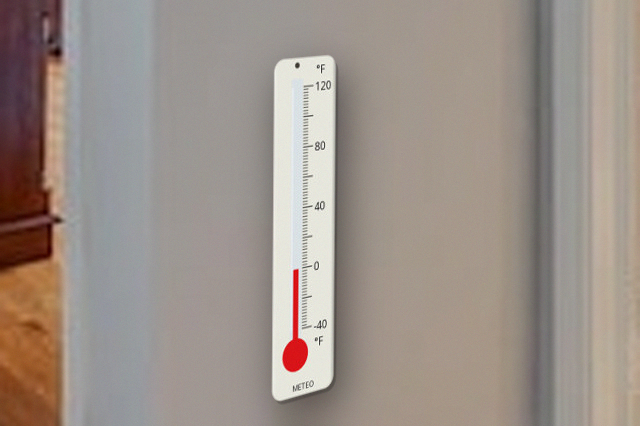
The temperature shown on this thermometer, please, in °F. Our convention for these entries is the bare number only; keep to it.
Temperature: 0
